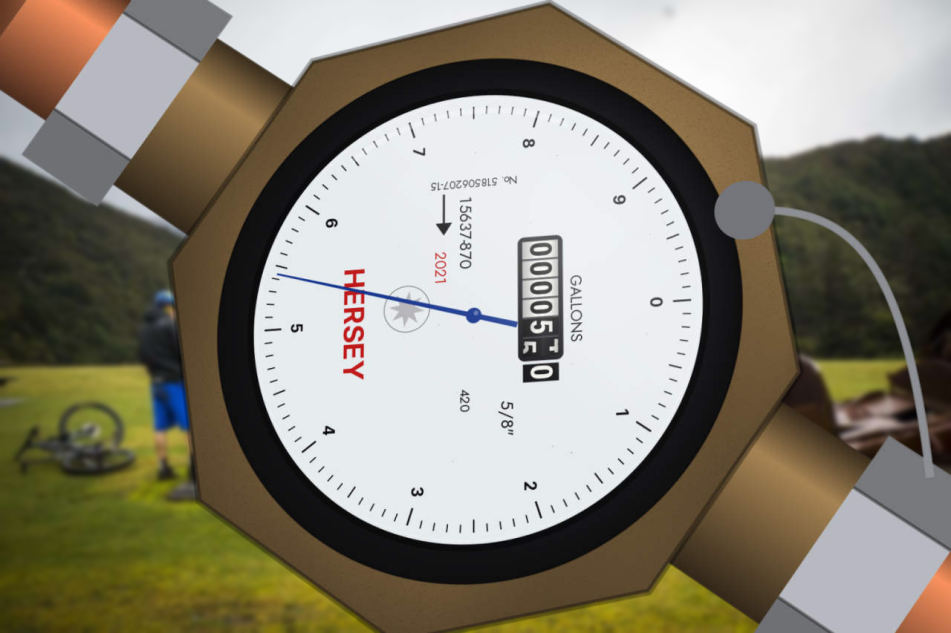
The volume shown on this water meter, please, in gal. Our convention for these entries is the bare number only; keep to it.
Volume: 545.4
